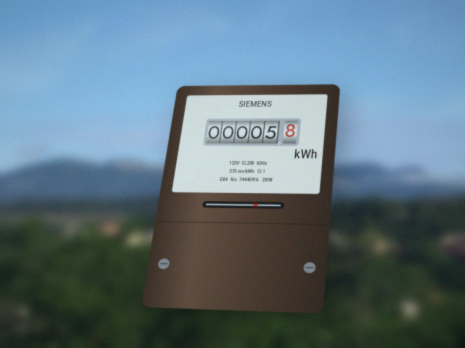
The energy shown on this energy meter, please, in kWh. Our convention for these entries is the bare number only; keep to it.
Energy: 5.8
